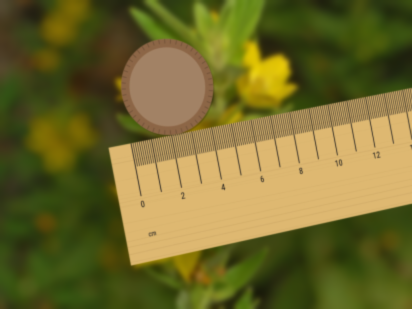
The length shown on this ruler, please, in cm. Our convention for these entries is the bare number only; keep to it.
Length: 4.5
